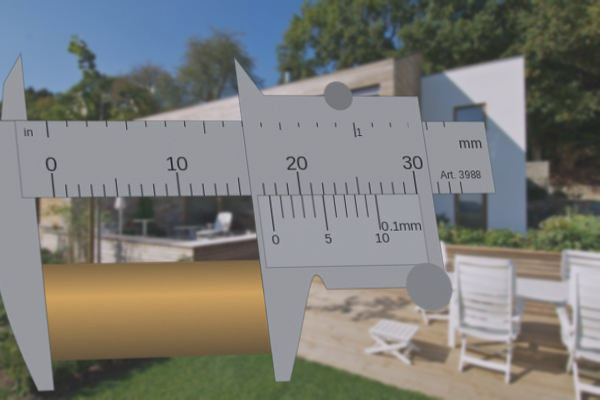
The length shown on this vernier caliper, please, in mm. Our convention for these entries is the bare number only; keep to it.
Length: 17.4
